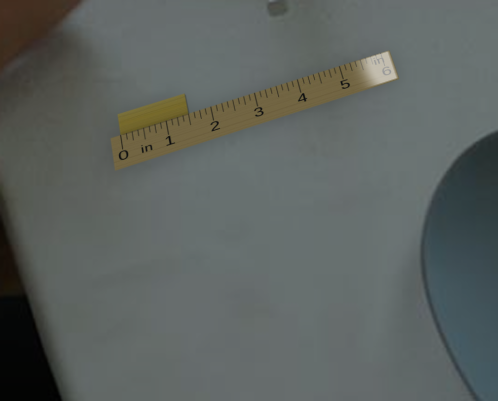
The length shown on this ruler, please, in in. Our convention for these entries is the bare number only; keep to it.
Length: 1.5
